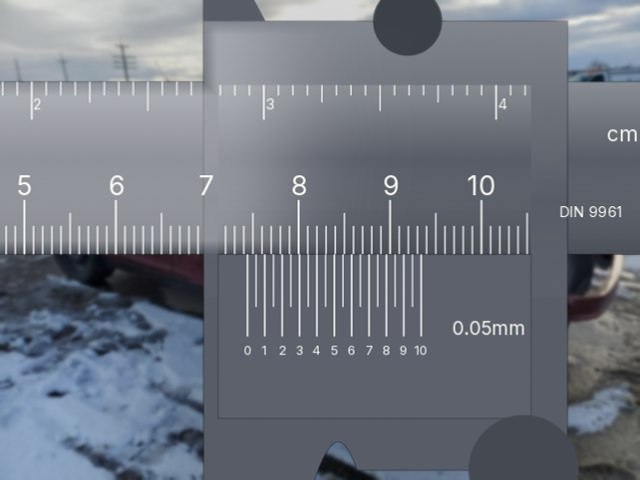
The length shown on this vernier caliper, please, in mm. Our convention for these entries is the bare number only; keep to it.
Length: 74.4
